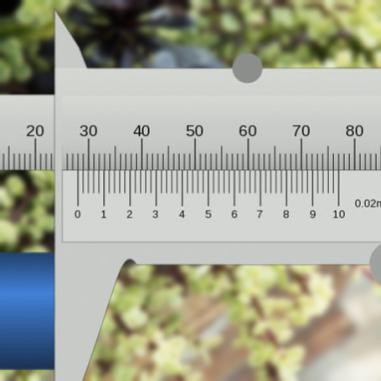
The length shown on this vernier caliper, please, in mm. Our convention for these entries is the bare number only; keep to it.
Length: 28.0
